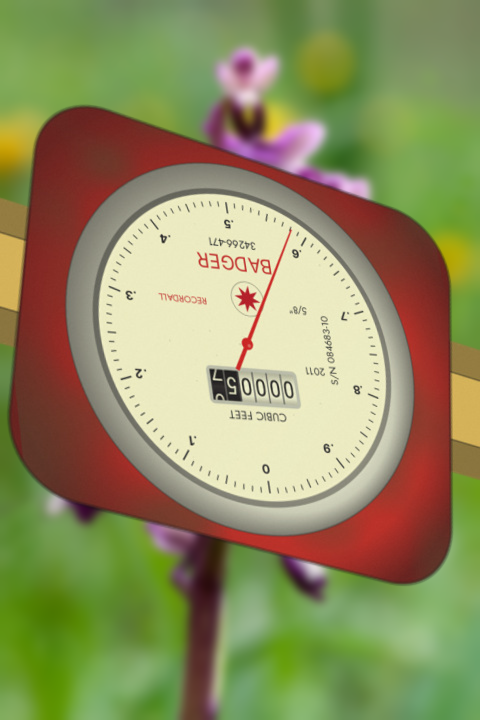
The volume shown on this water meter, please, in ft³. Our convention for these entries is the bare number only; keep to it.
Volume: 56.58
